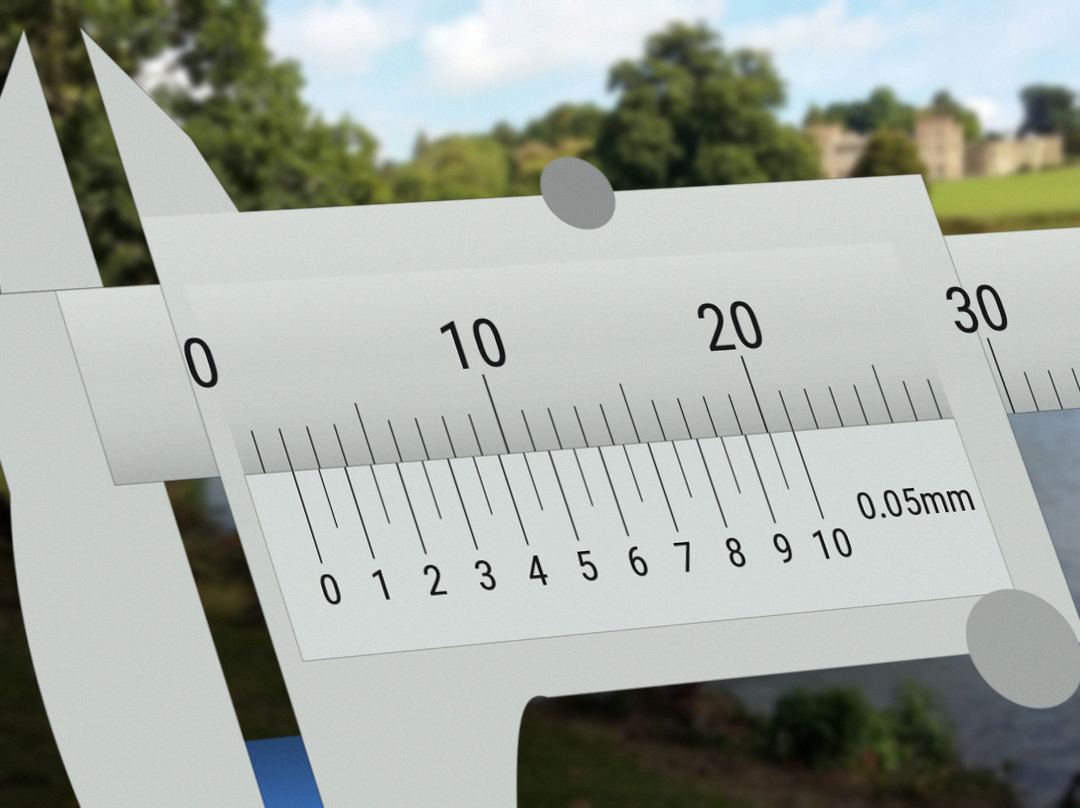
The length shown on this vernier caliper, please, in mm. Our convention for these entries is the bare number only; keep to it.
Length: 2.00
